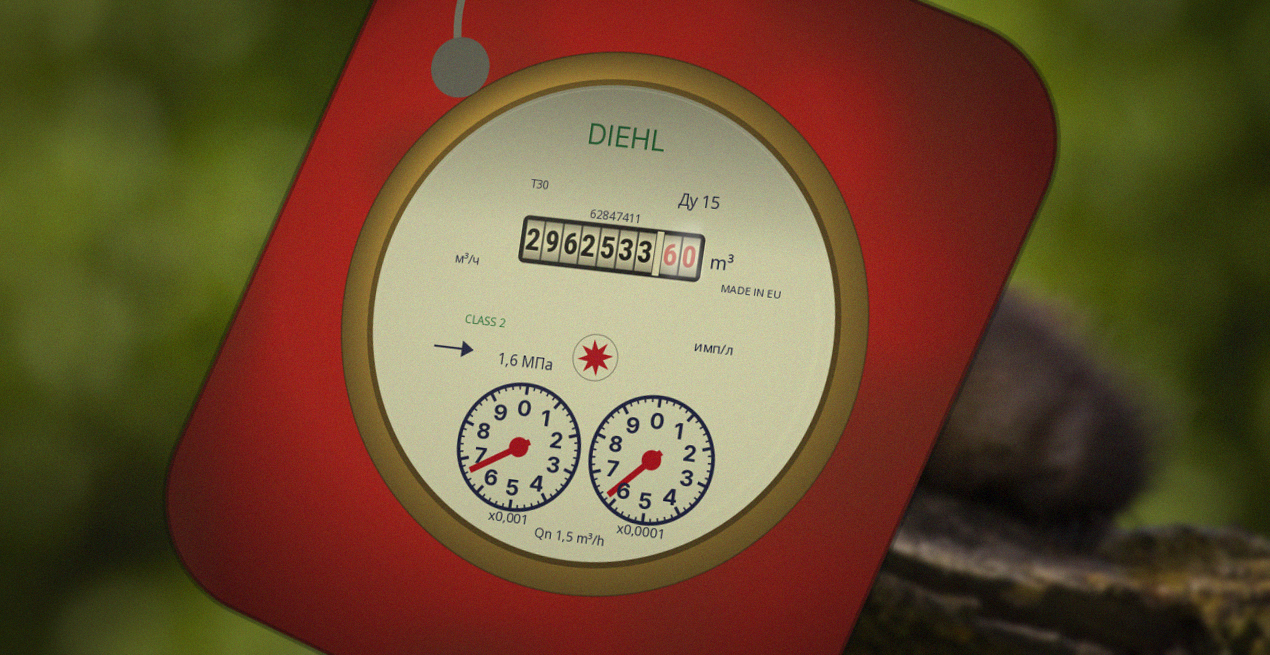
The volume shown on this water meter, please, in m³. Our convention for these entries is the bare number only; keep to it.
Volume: 2962533.6066
